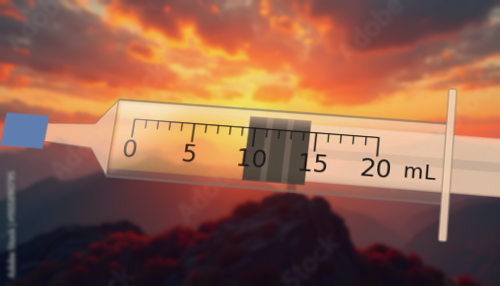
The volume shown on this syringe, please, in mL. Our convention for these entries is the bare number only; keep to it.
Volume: 9.5
